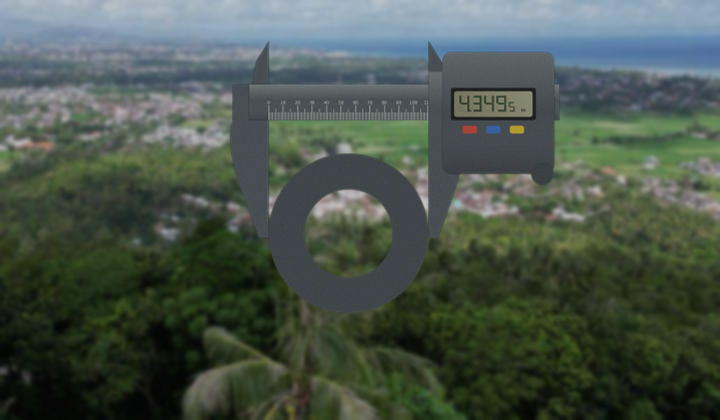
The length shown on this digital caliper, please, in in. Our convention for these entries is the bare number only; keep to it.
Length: 4.3495
